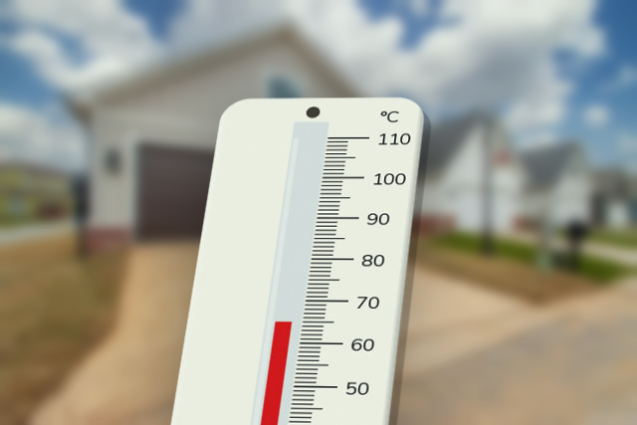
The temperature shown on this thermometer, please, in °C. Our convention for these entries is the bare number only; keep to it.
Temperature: 65
